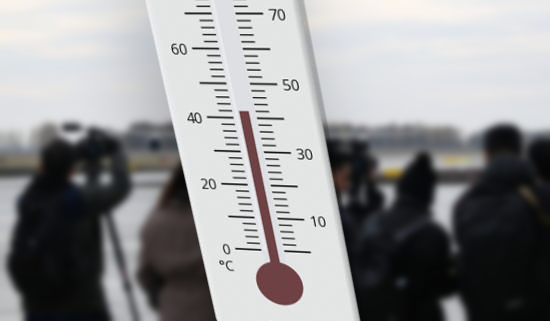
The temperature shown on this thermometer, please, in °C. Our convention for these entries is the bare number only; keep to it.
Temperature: 42
